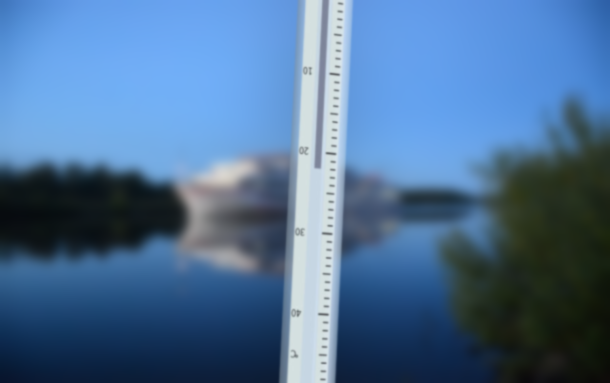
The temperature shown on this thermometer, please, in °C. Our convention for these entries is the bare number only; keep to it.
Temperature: 22
